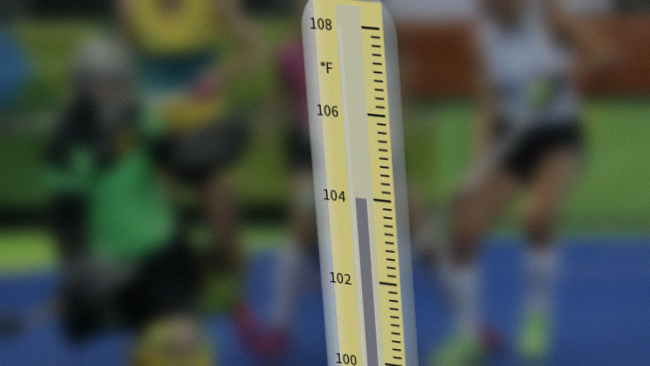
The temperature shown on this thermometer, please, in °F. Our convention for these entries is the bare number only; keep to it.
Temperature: 104
